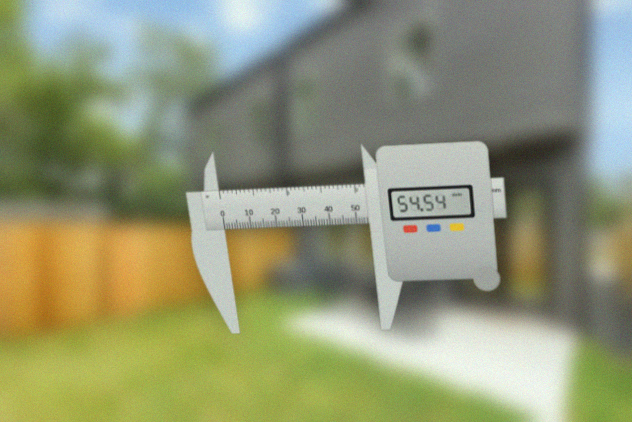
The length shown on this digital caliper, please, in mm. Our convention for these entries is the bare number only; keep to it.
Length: 54.54
